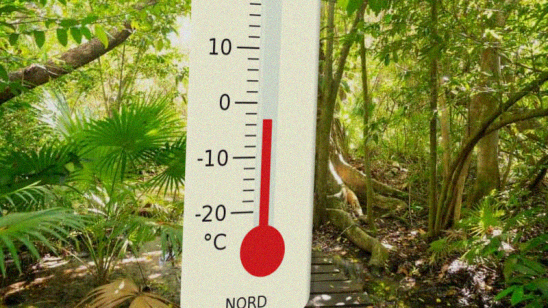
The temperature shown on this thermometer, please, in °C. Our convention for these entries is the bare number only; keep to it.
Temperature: -3
